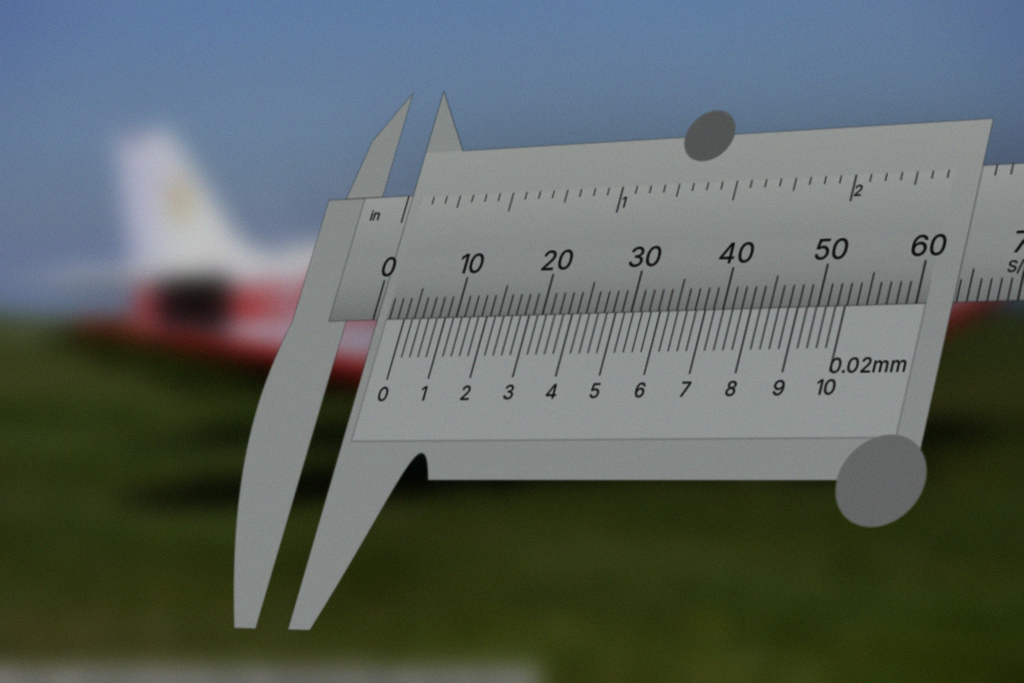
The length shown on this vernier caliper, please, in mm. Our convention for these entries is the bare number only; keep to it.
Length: 3.8
